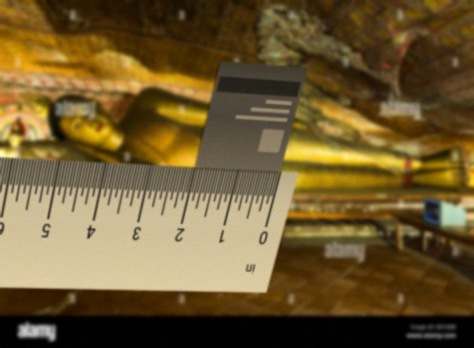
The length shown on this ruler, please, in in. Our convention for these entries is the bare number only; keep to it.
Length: 2
